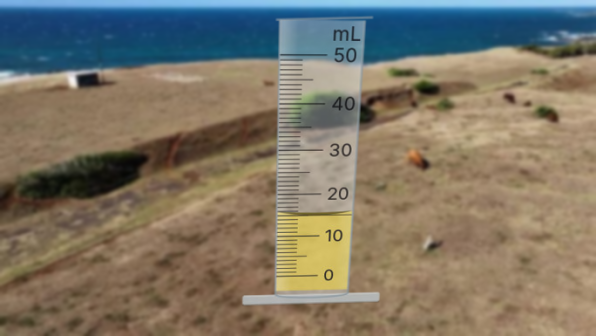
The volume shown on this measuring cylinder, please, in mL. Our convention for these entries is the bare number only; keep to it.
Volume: 15
